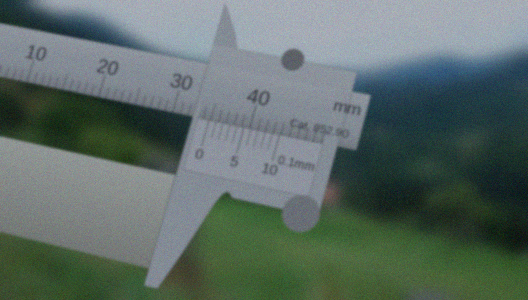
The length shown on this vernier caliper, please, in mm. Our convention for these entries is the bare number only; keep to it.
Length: 34.8
